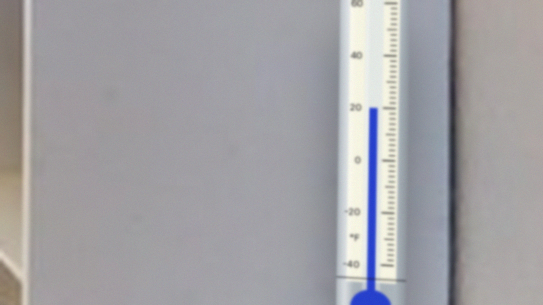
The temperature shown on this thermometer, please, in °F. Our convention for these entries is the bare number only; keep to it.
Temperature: 20
